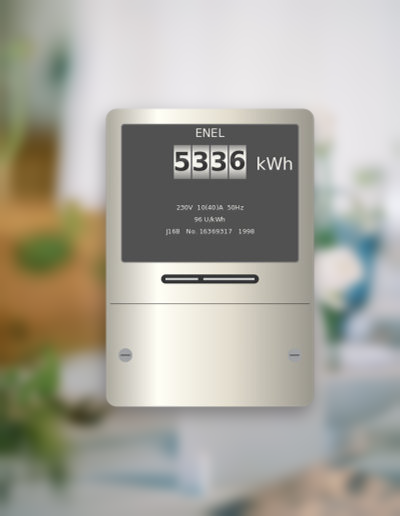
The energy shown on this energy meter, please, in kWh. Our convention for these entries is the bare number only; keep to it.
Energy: 5336
